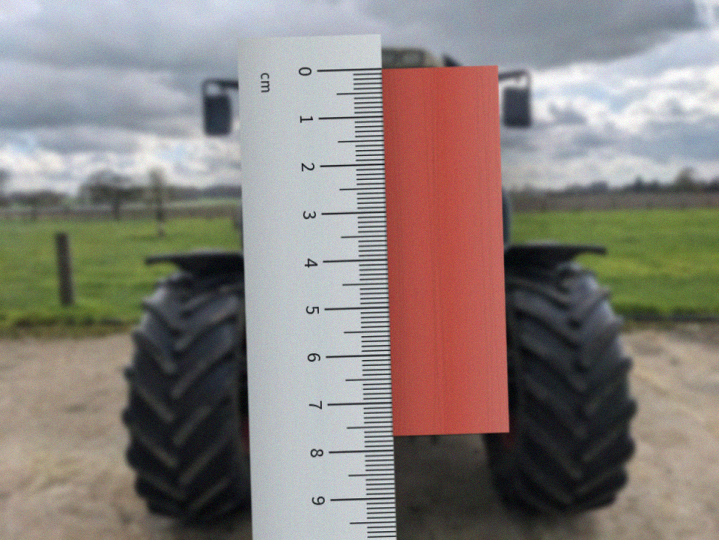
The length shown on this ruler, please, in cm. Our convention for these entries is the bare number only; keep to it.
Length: 7.7
